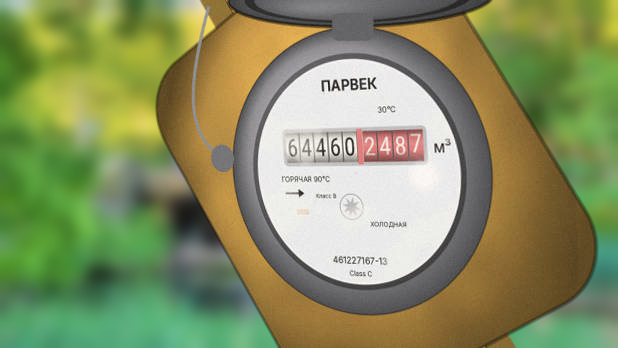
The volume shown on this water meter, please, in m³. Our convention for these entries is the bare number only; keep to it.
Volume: 64460.2487
